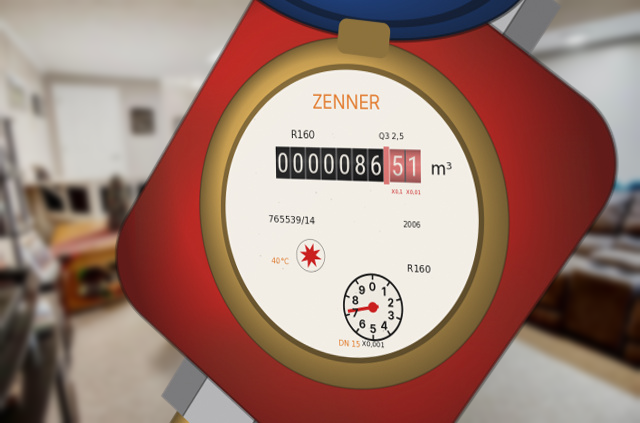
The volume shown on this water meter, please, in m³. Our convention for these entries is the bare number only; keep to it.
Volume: 86.517
